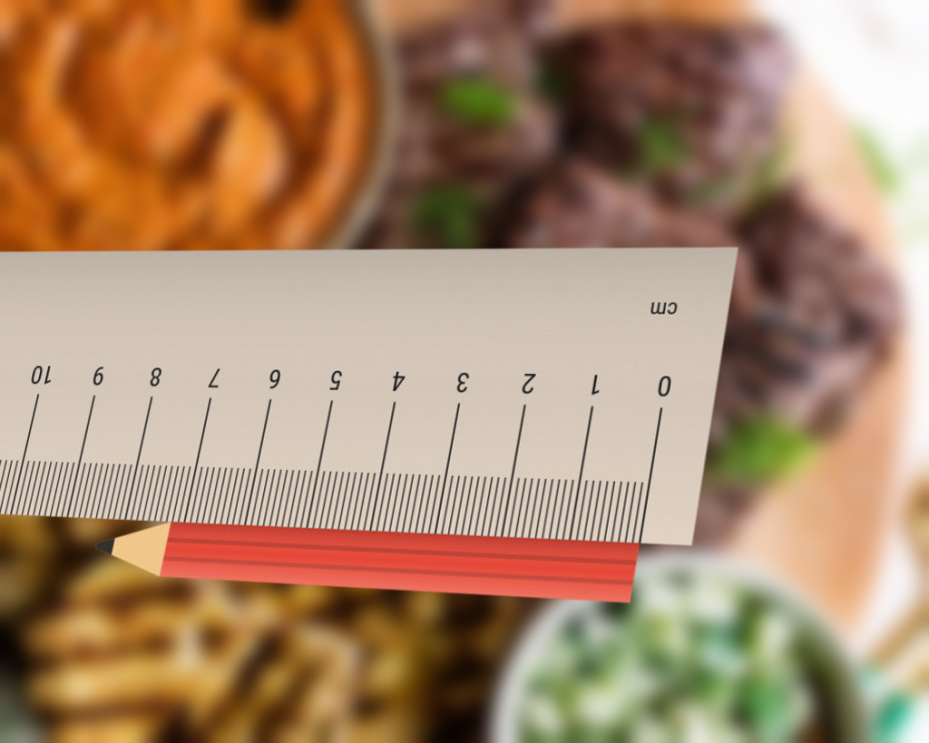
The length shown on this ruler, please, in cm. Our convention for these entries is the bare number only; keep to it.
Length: 8.4
